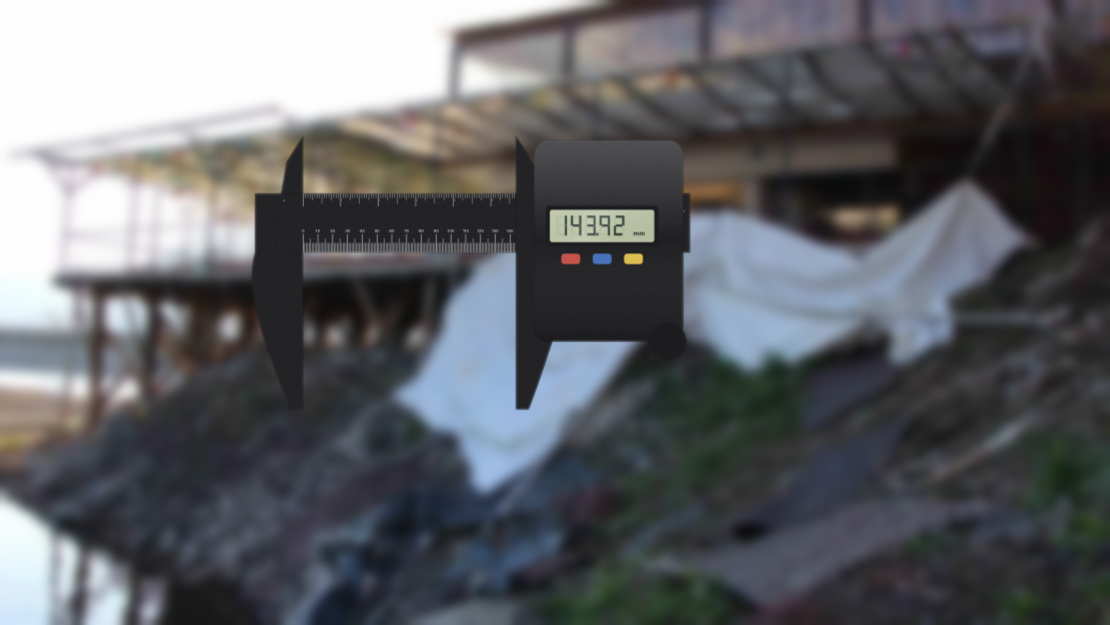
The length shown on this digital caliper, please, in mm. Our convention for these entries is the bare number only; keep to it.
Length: 143.92
